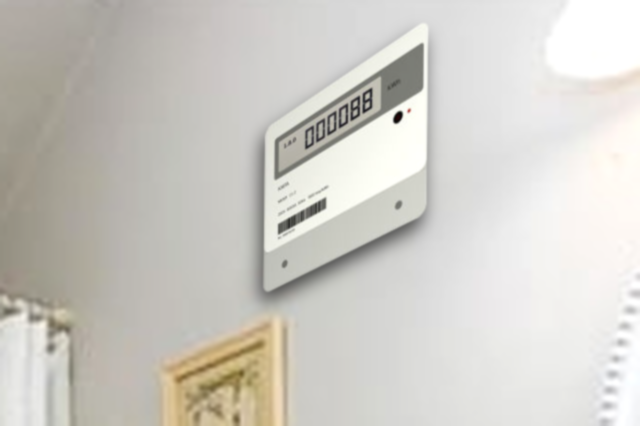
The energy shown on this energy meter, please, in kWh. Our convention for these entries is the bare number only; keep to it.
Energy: 88
